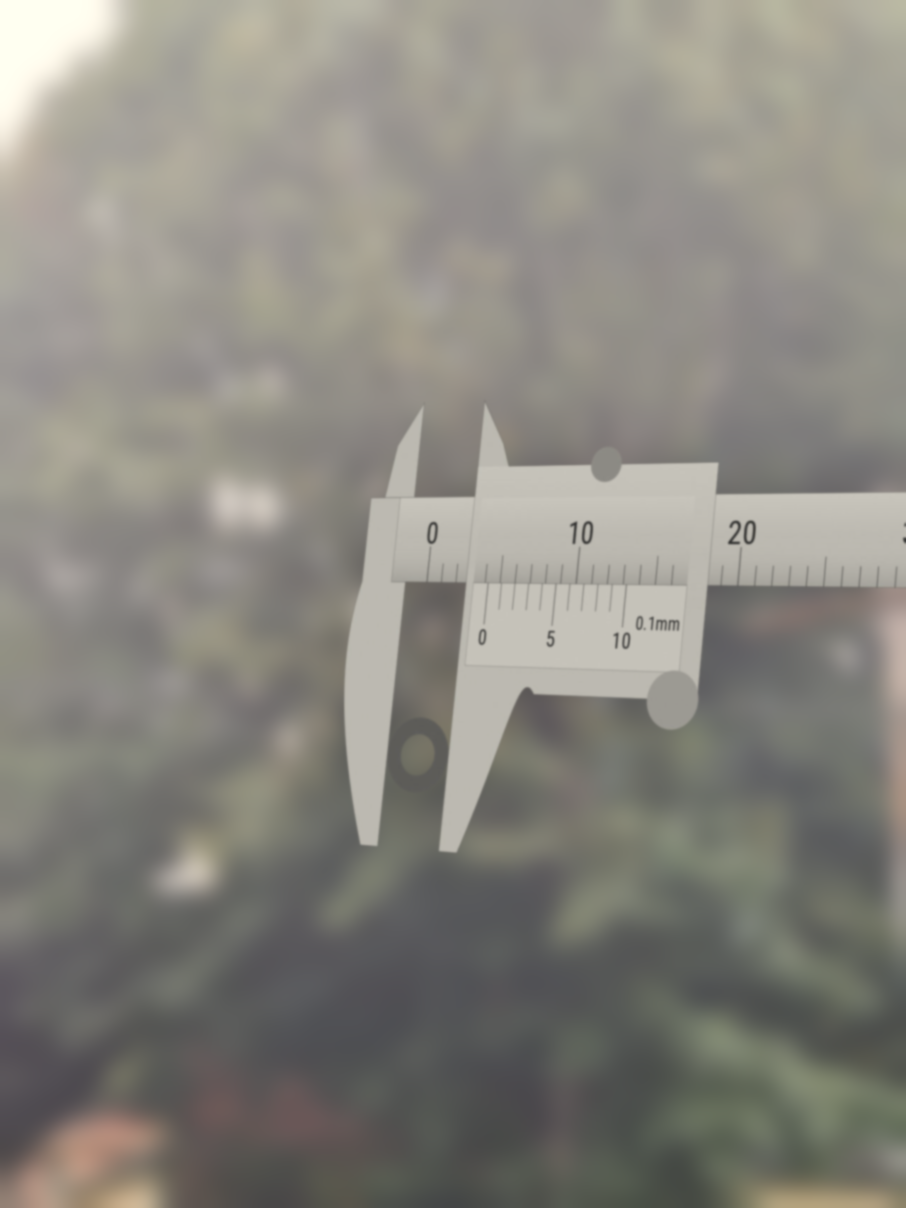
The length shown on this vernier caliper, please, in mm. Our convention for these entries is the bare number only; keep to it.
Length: 4.2
